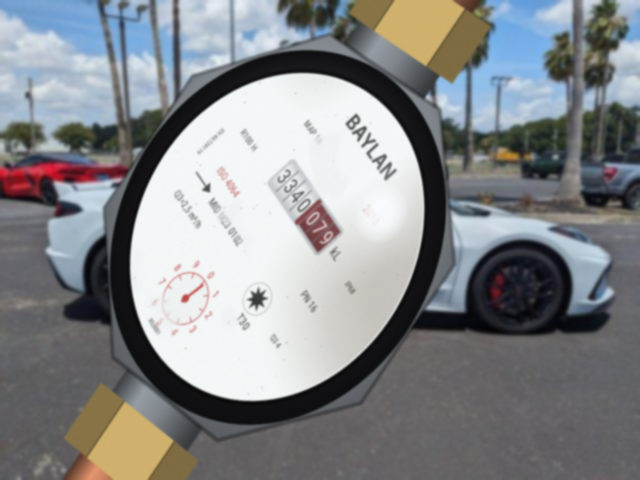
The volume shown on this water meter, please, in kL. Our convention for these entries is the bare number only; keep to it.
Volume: 3340.0790
